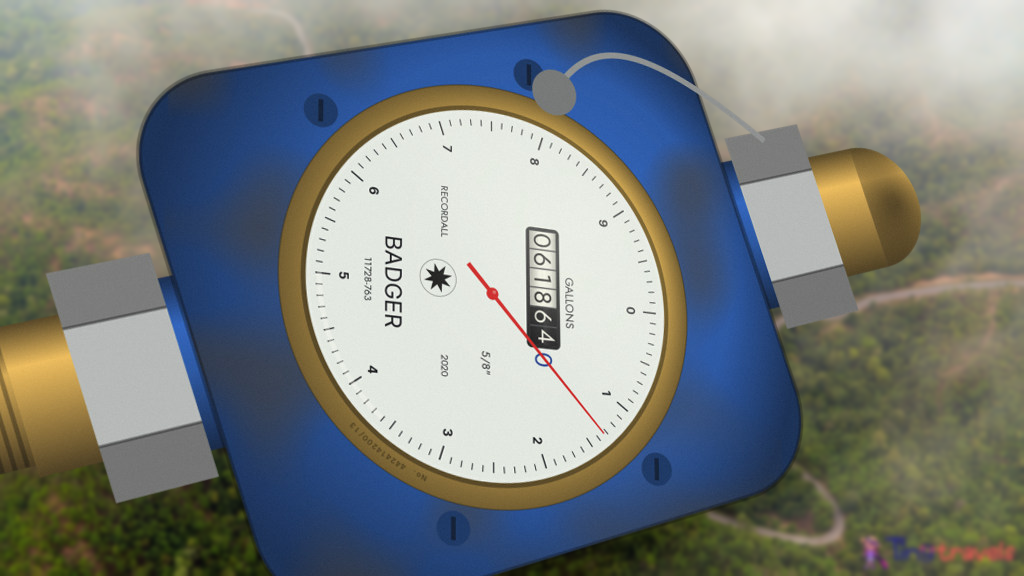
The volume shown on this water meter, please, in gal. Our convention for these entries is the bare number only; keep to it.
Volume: 618641.3
